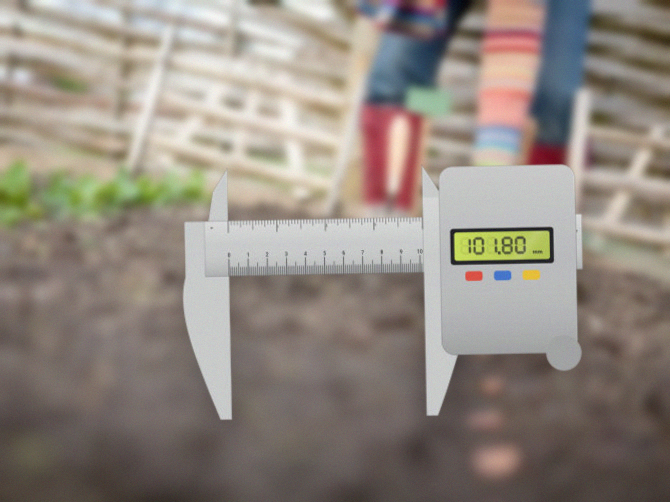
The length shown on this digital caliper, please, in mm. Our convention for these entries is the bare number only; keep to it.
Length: 101.80
